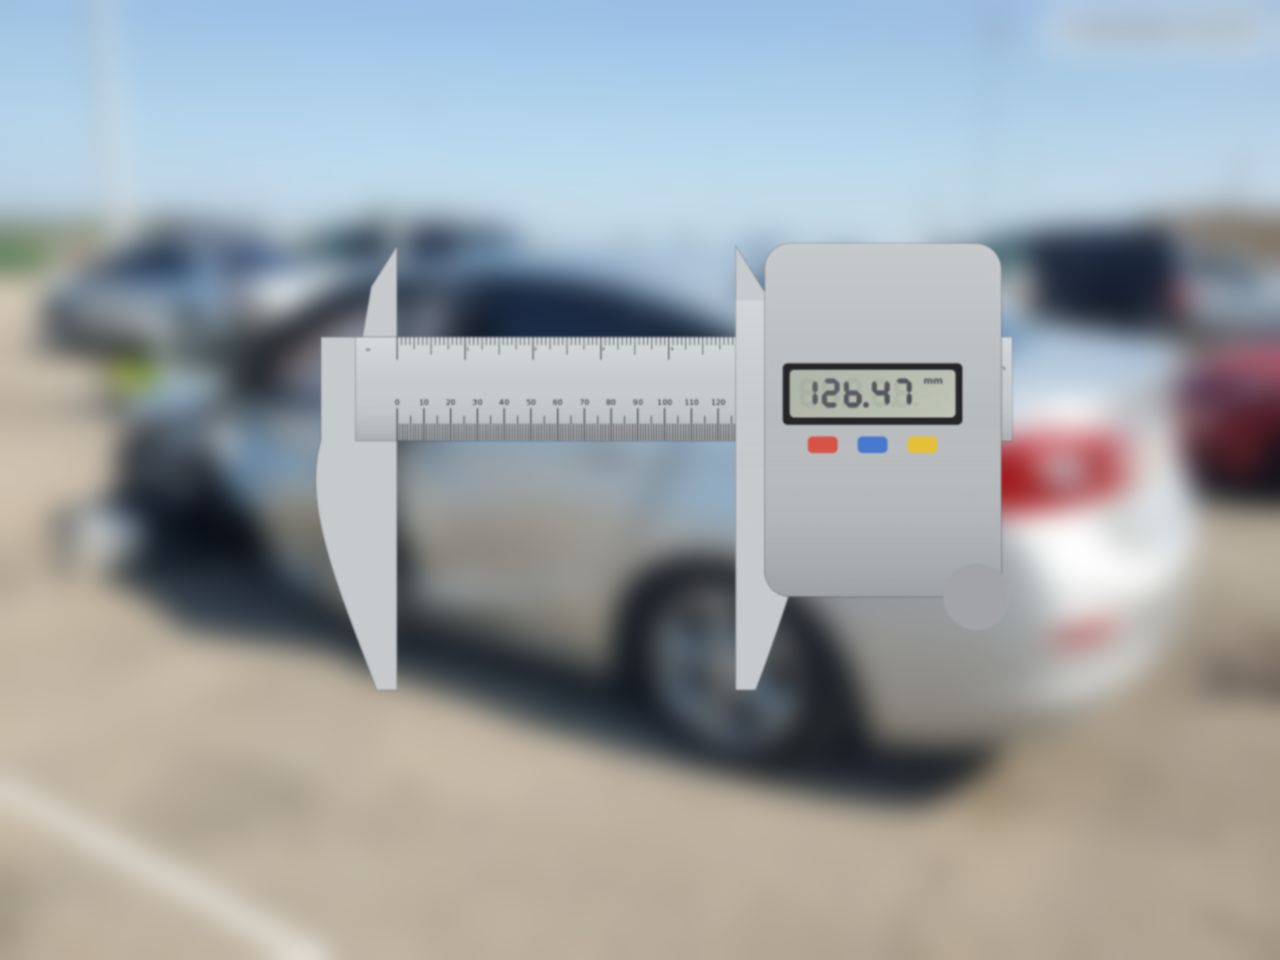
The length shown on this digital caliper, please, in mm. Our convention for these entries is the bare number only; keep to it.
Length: 126.47
